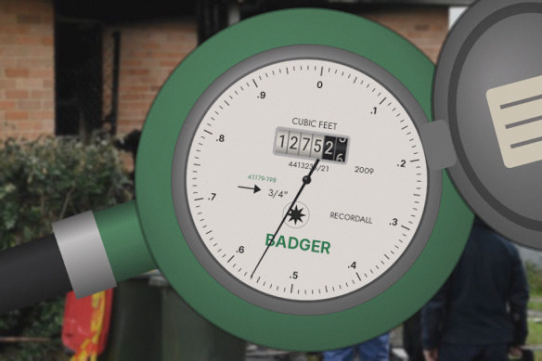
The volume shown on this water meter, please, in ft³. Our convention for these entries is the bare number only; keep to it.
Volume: 127525.56
